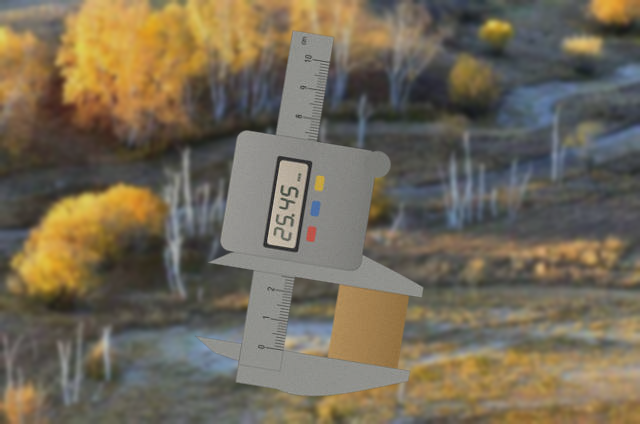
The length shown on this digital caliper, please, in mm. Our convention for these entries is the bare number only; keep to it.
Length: 25.45
